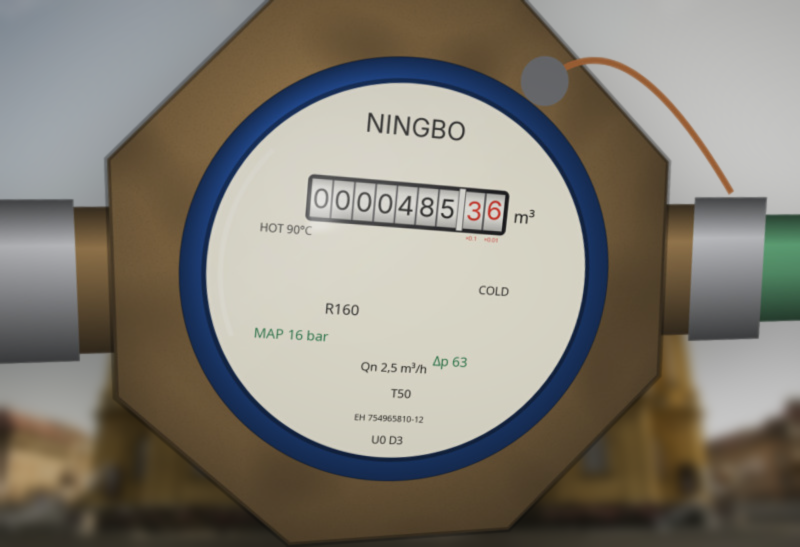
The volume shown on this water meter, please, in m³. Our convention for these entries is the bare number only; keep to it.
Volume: 485.36
